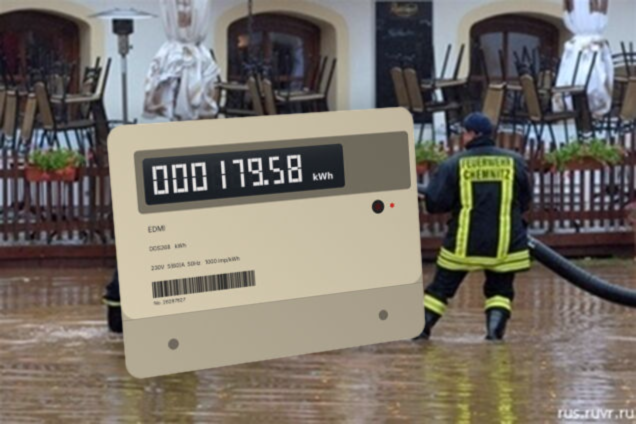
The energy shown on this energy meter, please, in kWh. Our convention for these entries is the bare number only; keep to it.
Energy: 179.58
